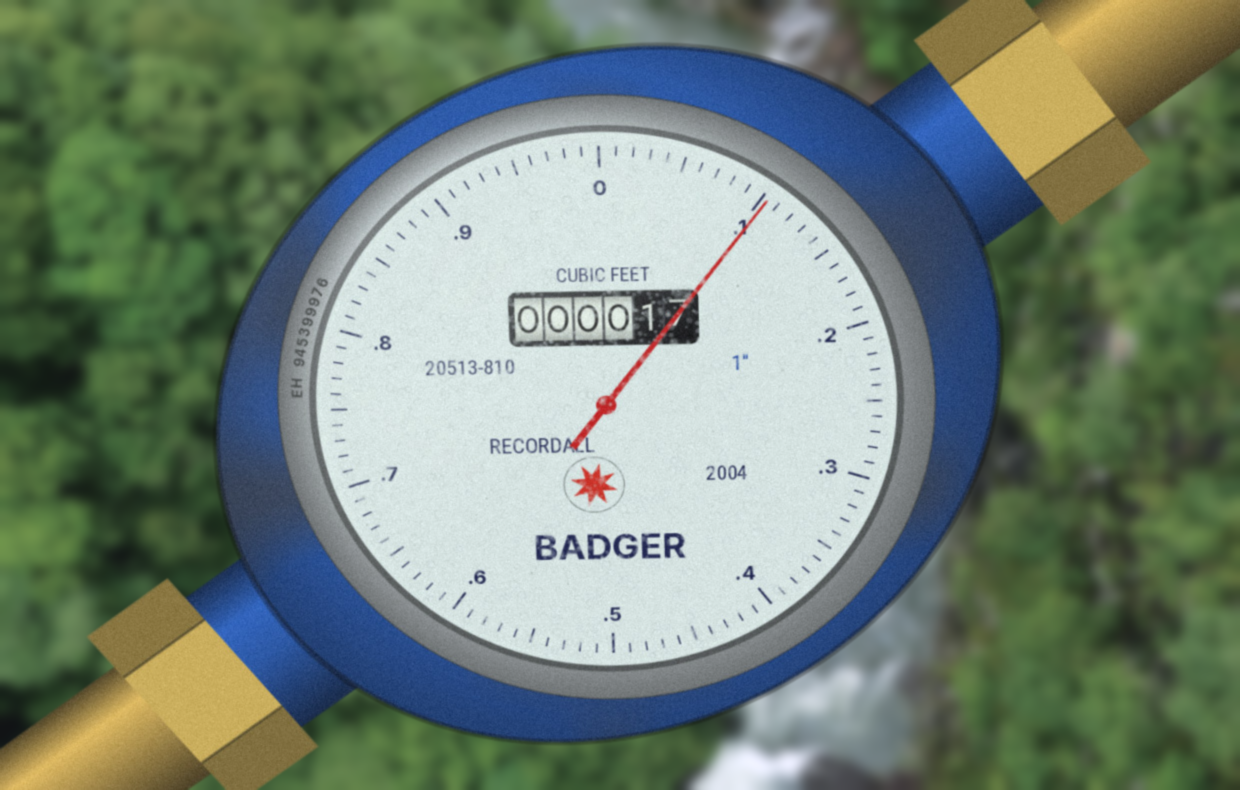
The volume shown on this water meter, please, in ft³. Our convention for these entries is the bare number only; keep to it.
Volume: 17.10
